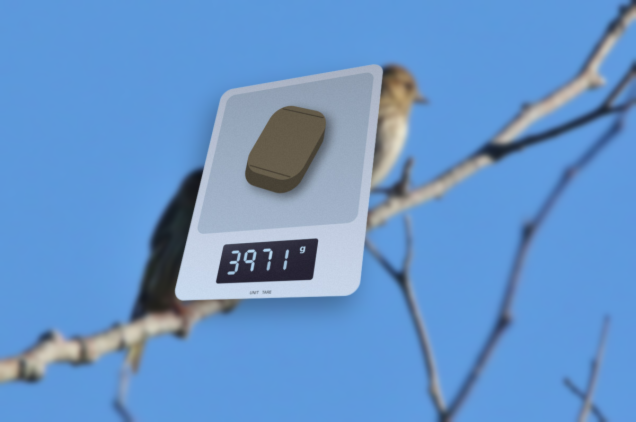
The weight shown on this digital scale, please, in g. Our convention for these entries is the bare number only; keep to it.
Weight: 3971
